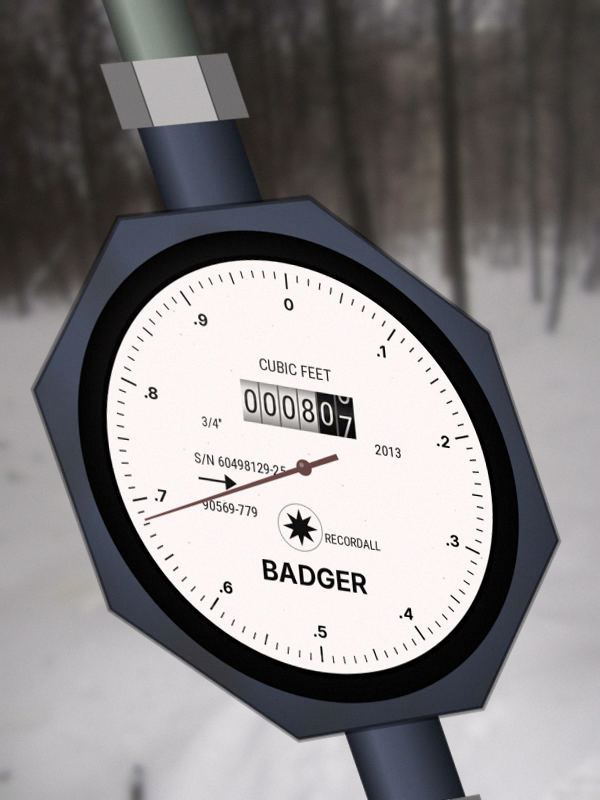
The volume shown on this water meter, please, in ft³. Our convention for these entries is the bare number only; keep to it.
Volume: 806.68
